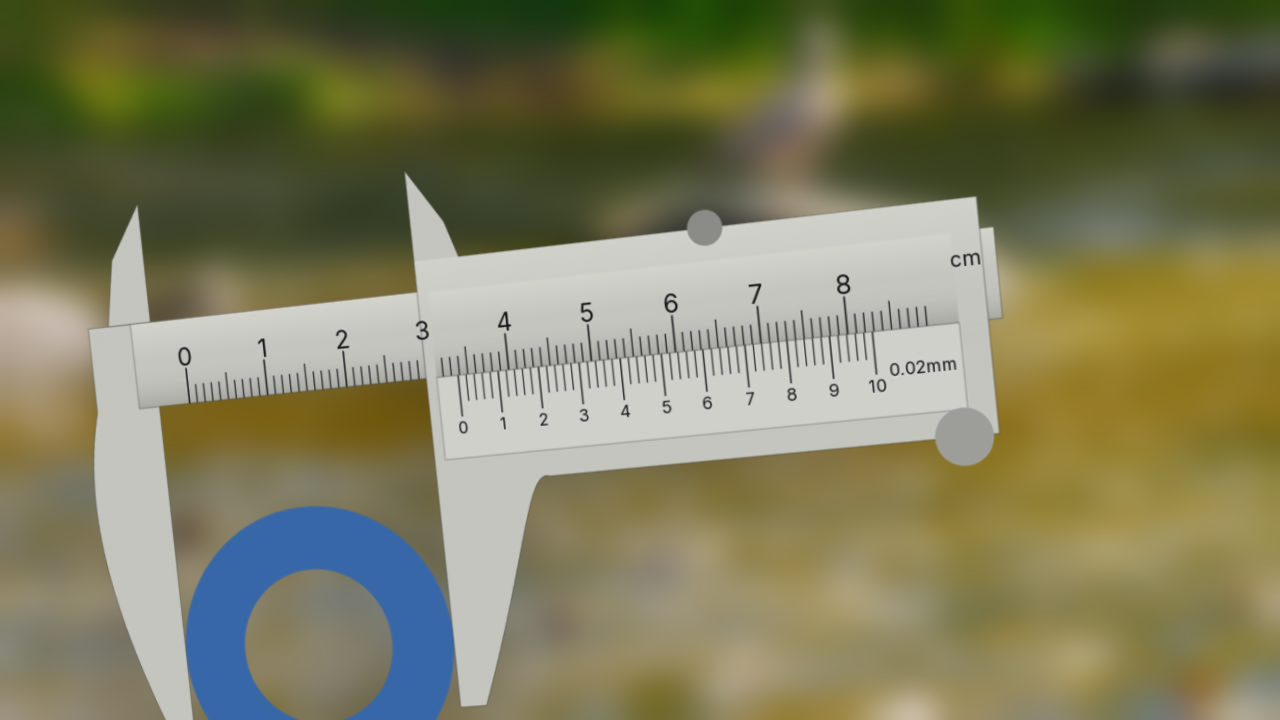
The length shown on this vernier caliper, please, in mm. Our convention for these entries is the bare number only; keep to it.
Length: 33.8
